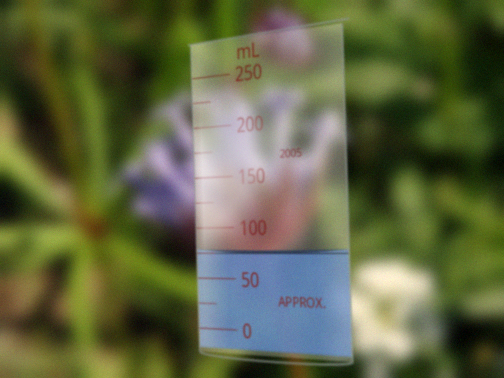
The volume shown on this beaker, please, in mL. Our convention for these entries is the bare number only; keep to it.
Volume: 75
